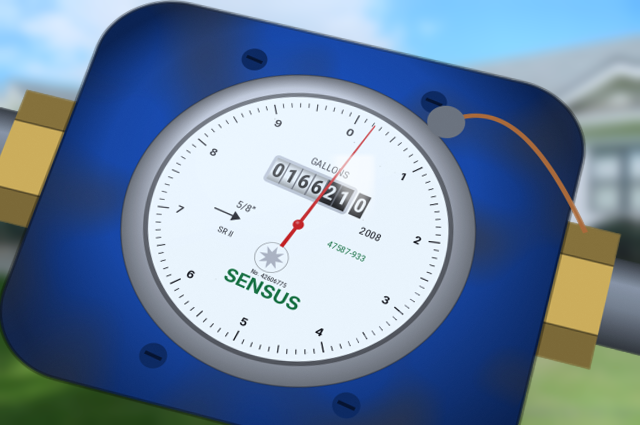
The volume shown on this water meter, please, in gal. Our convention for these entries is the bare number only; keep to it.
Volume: 166210.2
